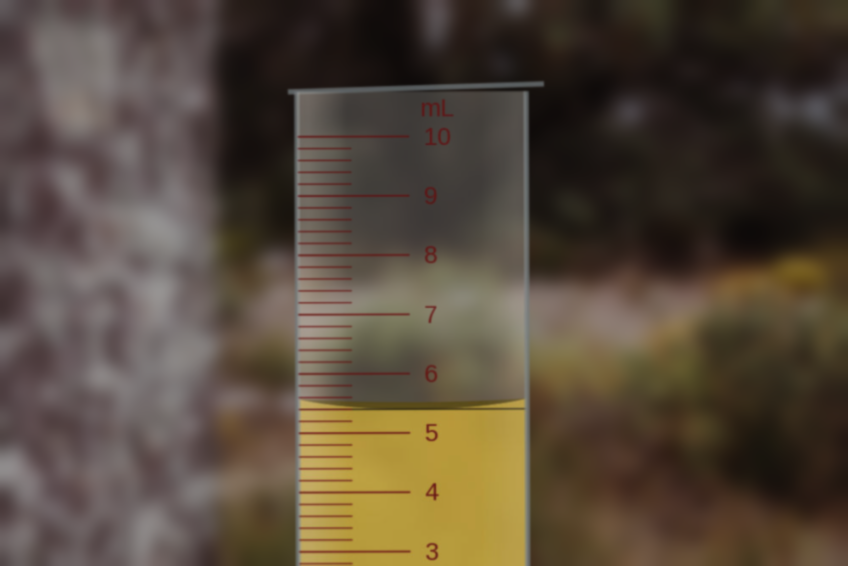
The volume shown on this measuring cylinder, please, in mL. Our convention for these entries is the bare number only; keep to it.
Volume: 5.4
